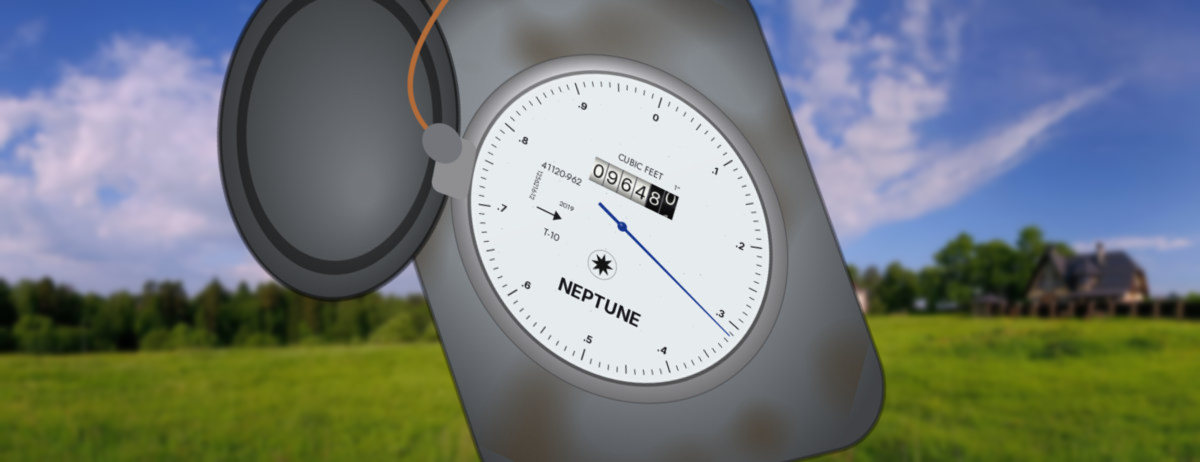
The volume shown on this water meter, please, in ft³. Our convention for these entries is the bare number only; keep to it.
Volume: 96480.31
